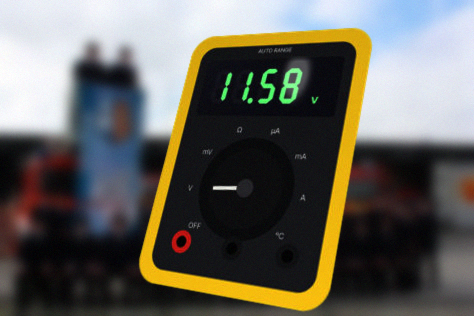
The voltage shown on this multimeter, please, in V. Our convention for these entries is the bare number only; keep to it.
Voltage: 11.58
